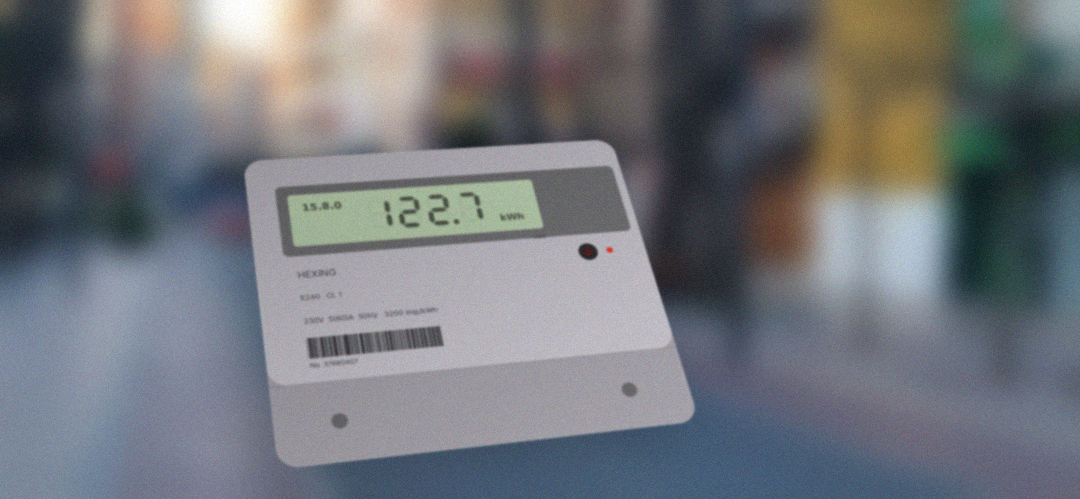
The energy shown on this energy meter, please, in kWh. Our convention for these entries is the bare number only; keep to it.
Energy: 122.7
